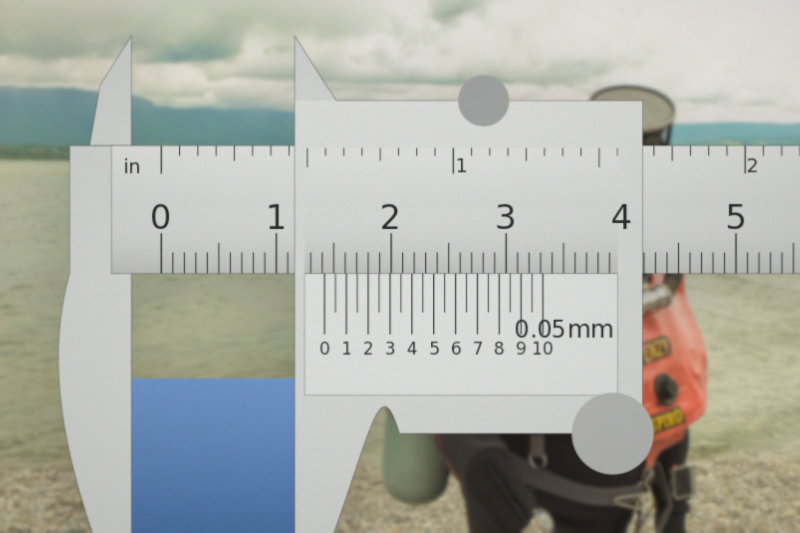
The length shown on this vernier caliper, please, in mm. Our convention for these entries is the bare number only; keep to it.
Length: 14.2
